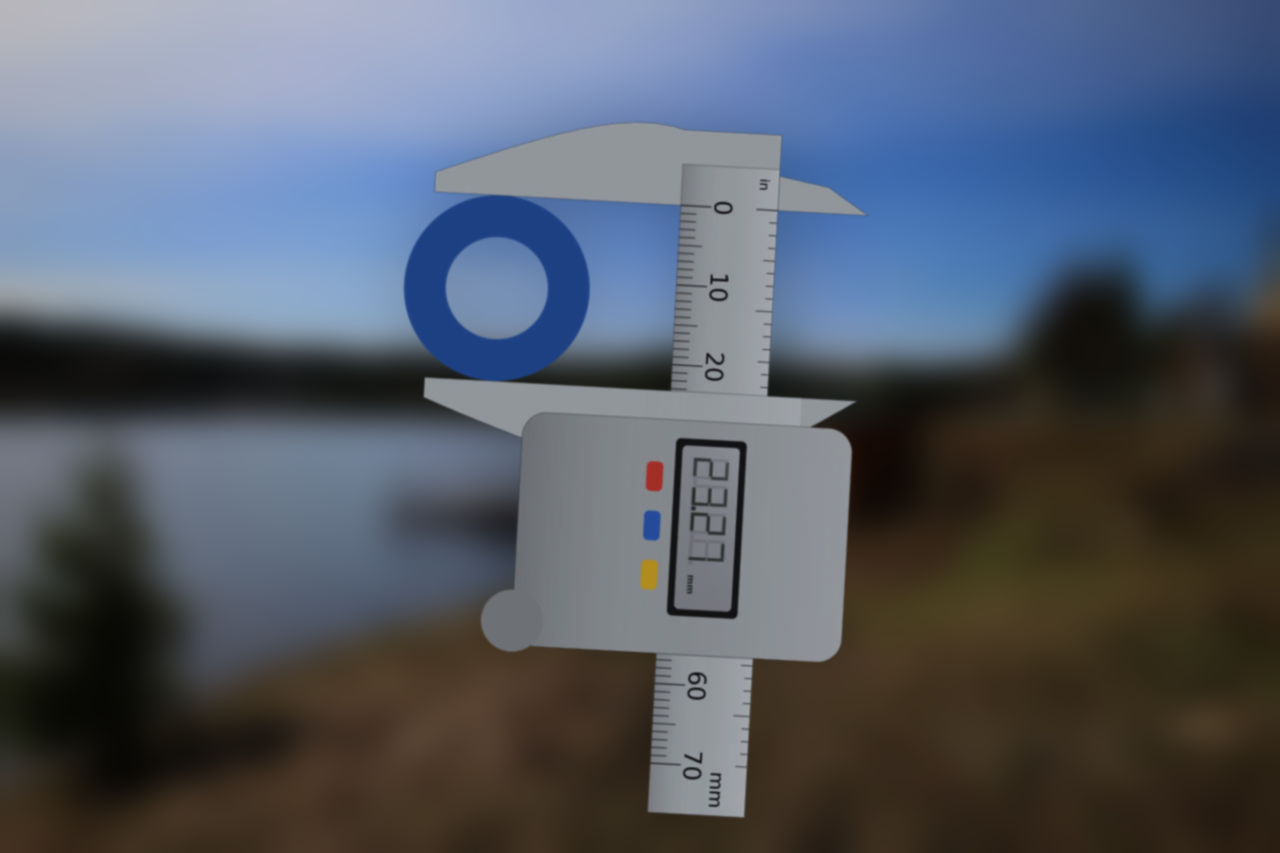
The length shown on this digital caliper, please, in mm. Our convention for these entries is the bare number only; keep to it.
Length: 23.27
